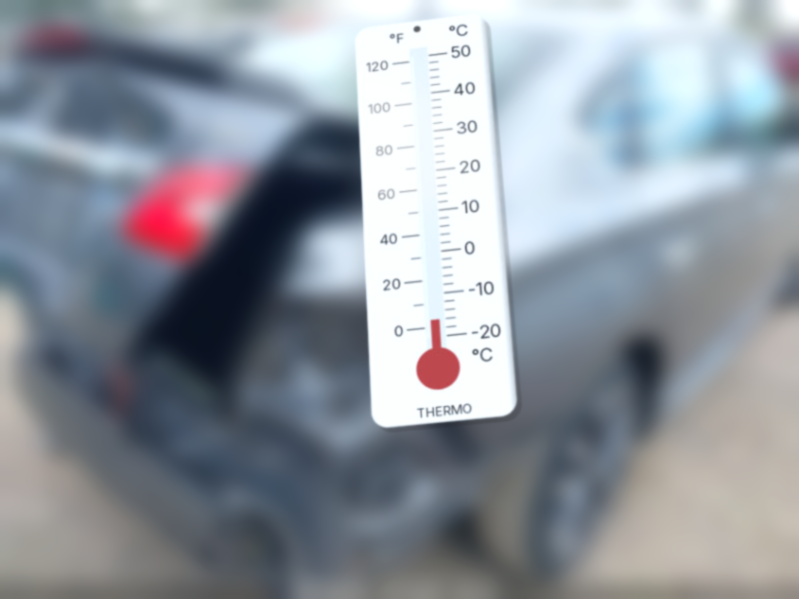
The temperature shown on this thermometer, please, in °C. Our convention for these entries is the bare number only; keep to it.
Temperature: -16
